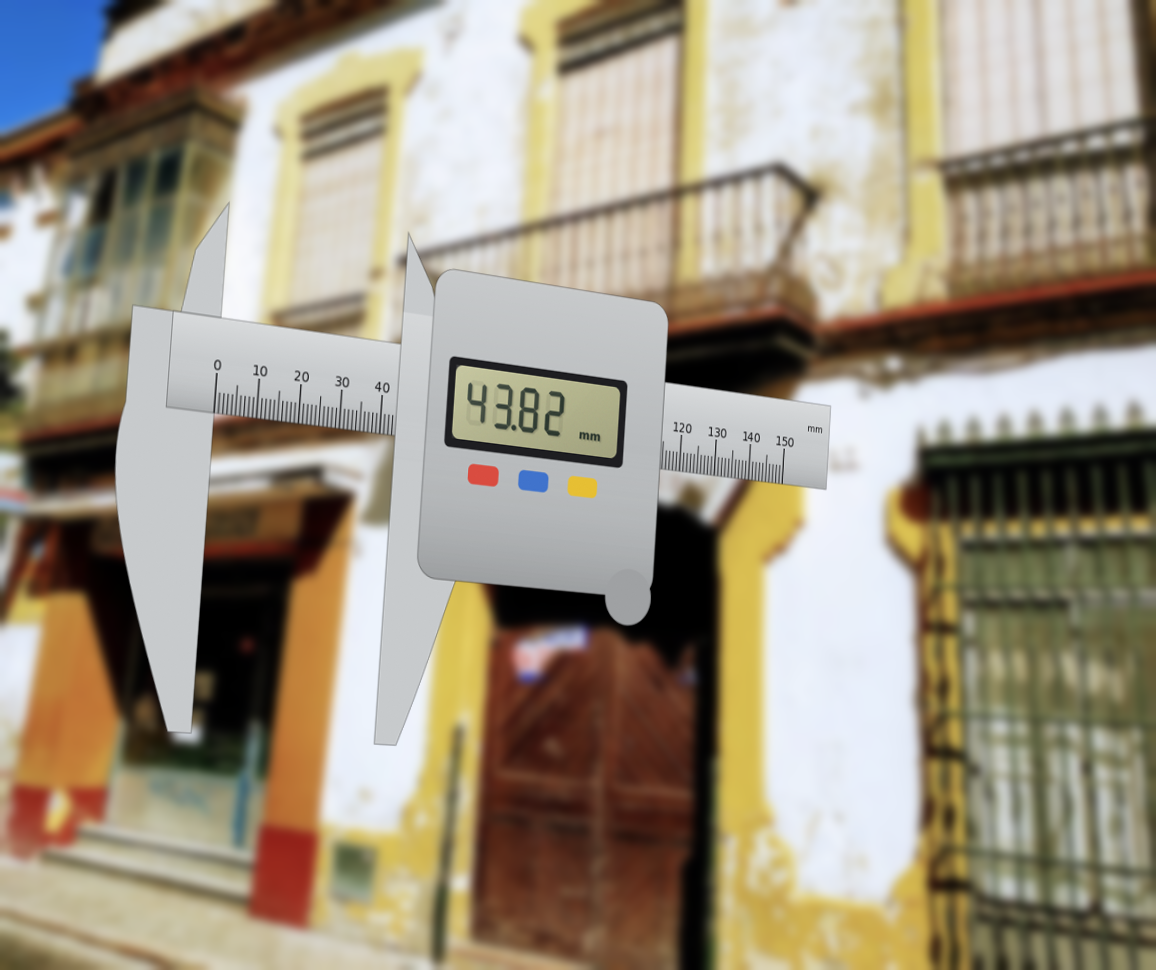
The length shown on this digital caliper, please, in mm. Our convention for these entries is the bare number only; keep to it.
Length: 43.82
